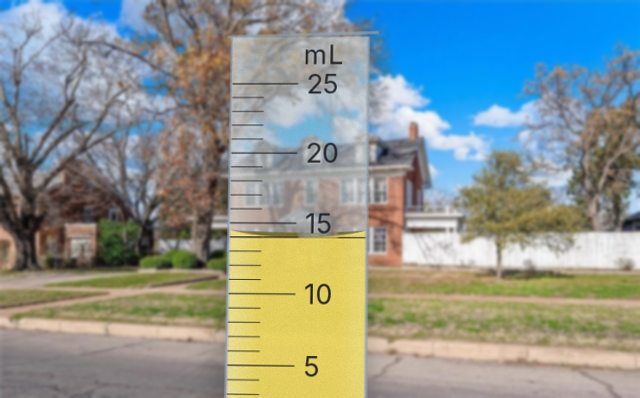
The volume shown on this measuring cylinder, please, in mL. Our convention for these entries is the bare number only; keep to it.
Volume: 14
